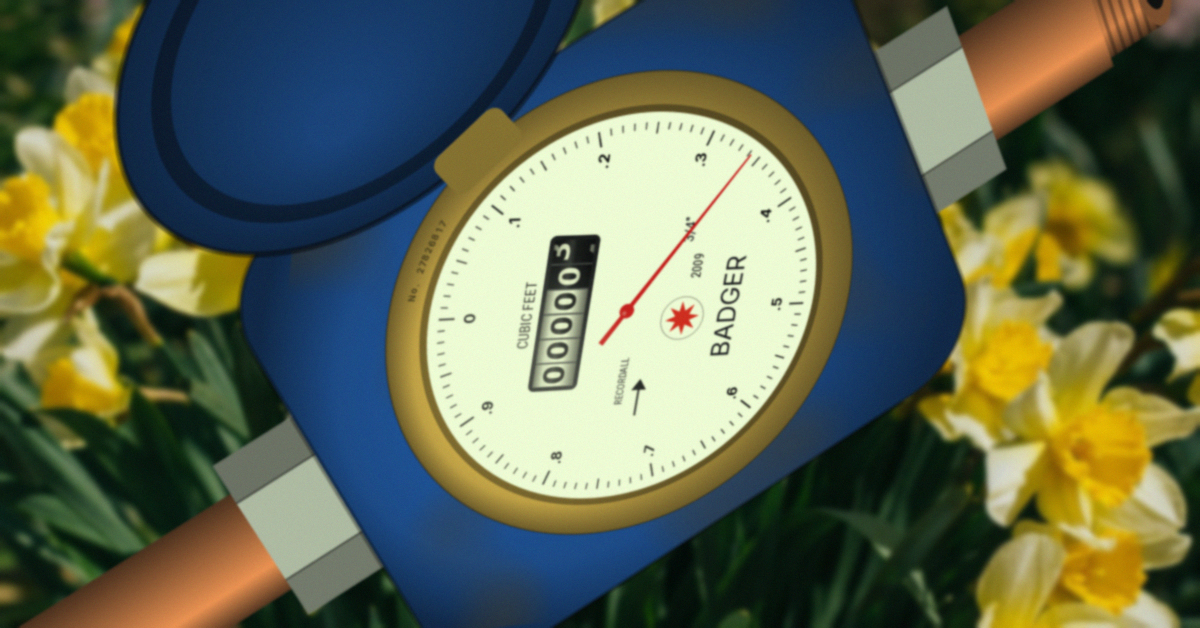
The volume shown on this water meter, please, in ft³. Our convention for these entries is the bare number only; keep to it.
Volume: 3.34
